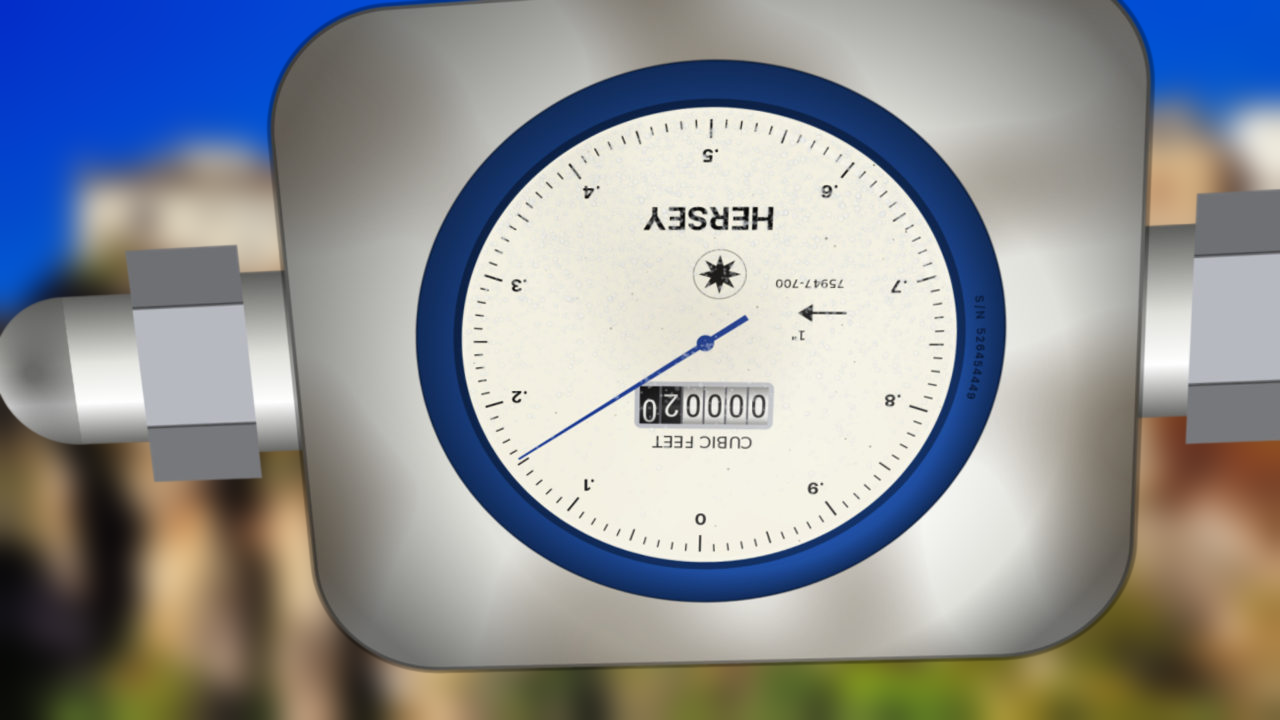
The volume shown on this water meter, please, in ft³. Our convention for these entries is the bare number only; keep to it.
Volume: 20.15
